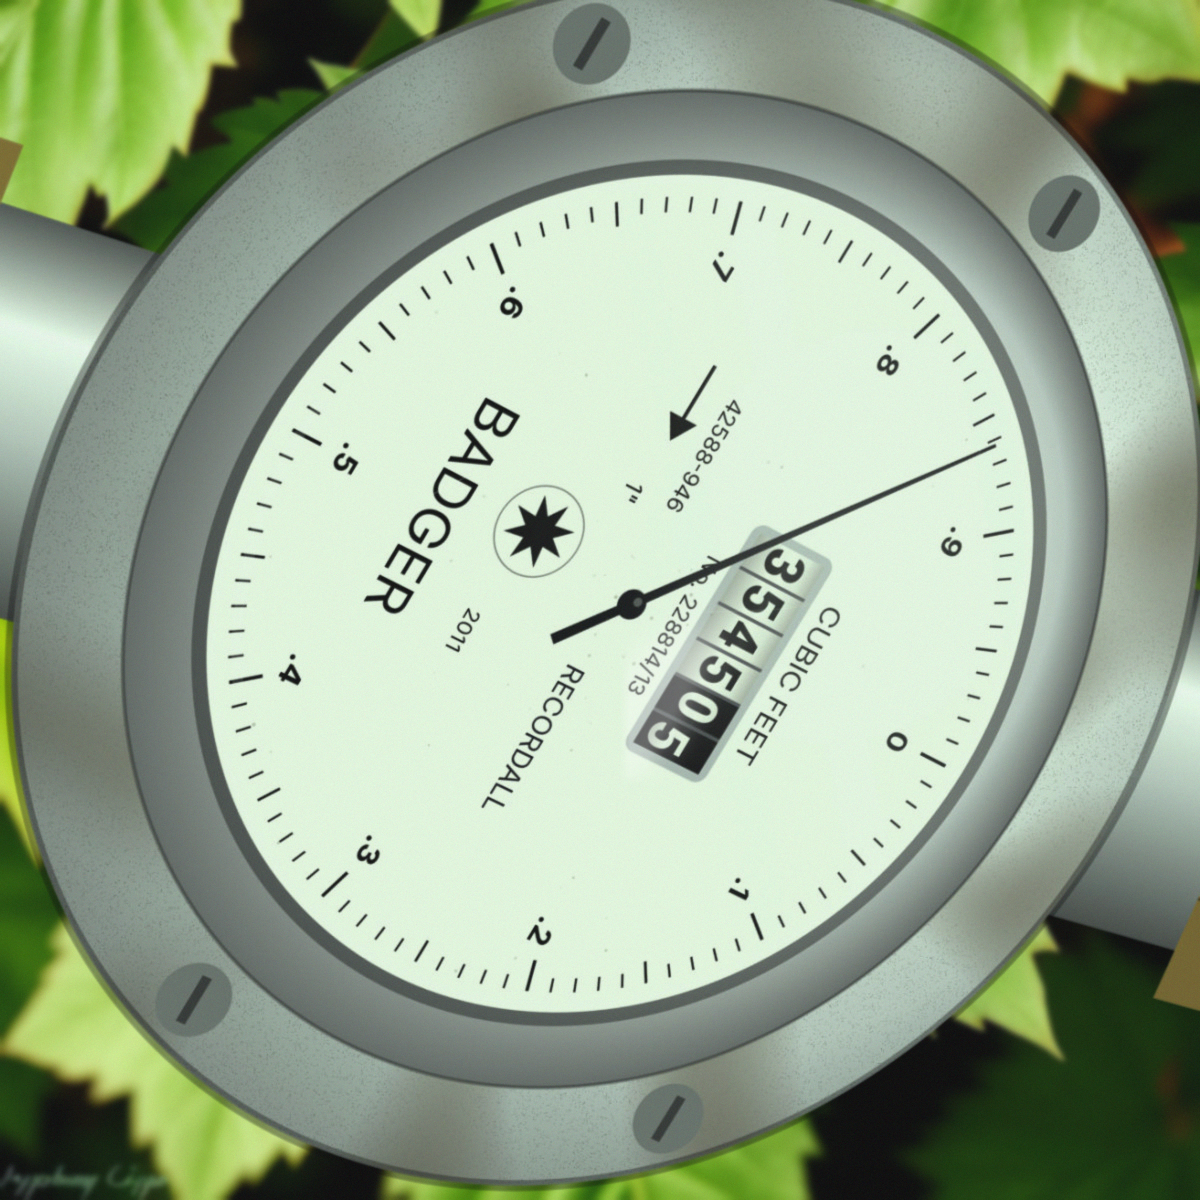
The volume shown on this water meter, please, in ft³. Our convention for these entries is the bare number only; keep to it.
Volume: 354504.86
